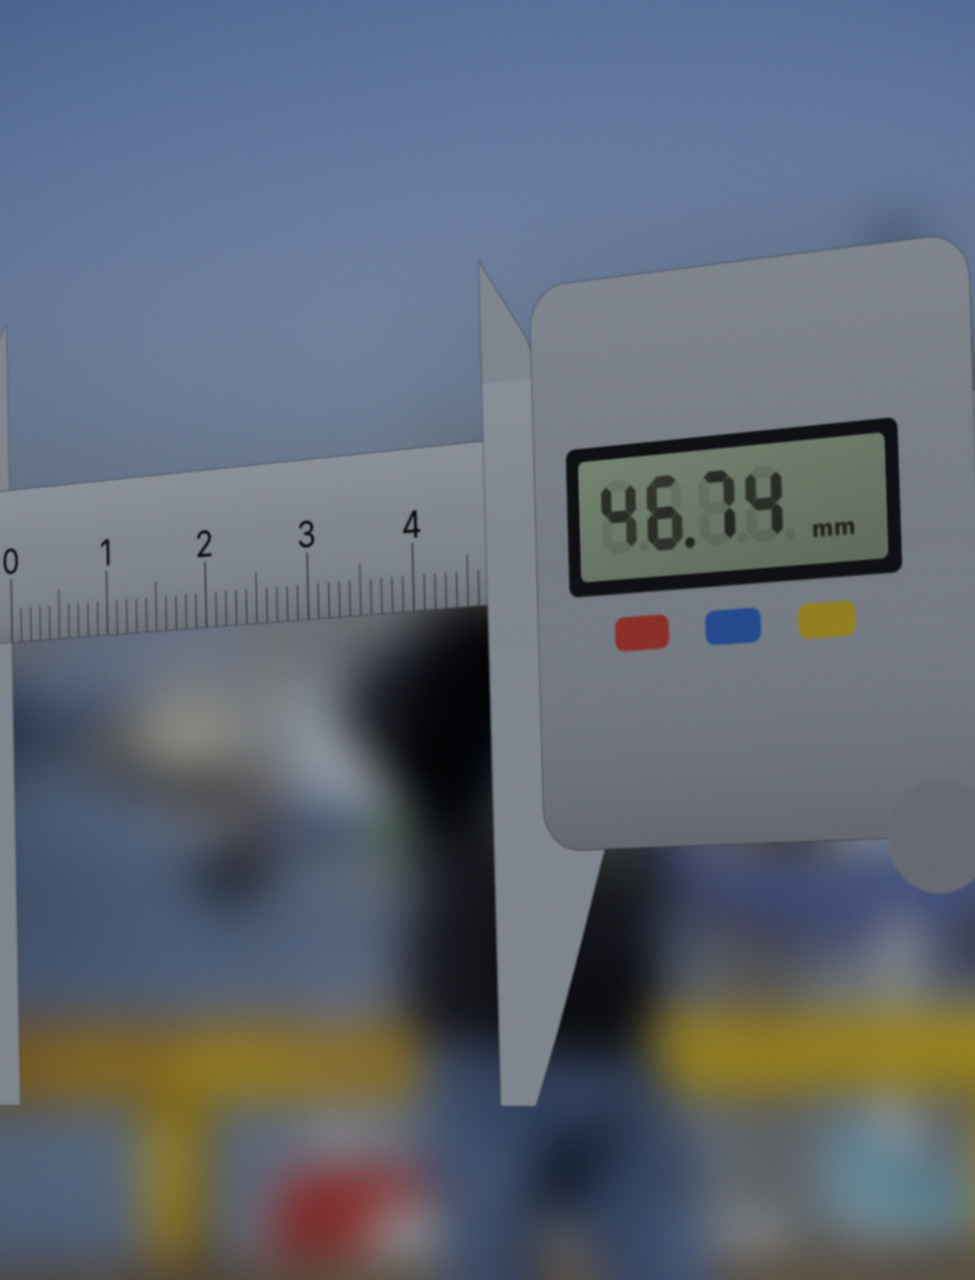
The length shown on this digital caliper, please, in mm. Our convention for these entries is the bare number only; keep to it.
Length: 46.74
